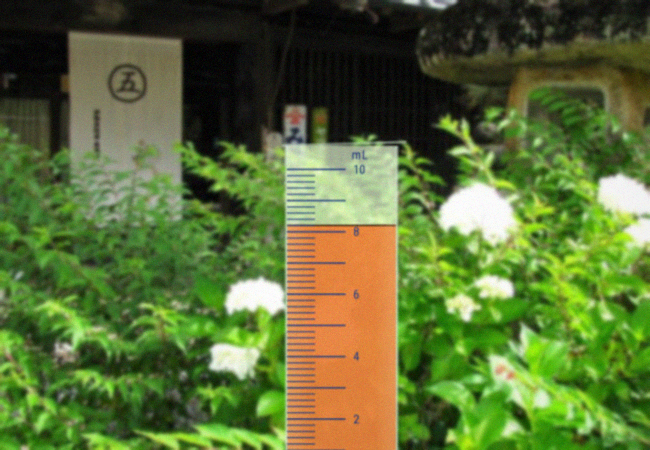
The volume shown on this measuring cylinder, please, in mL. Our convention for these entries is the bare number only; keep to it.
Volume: 8.2
